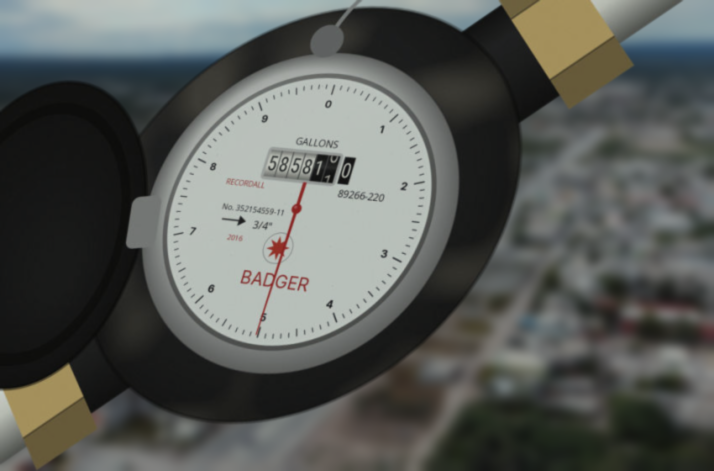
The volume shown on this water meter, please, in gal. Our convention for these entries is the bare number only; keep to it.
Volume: 5858105.0
